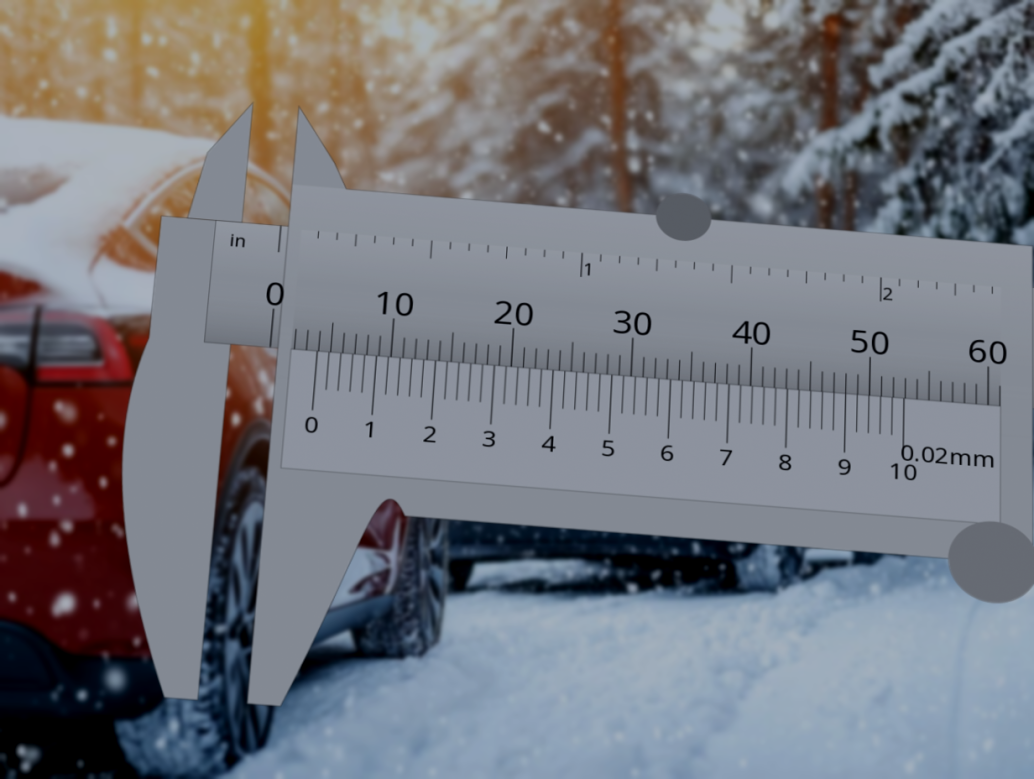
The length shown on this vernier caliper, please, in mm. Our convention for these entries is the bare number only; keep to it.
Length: 3.9
